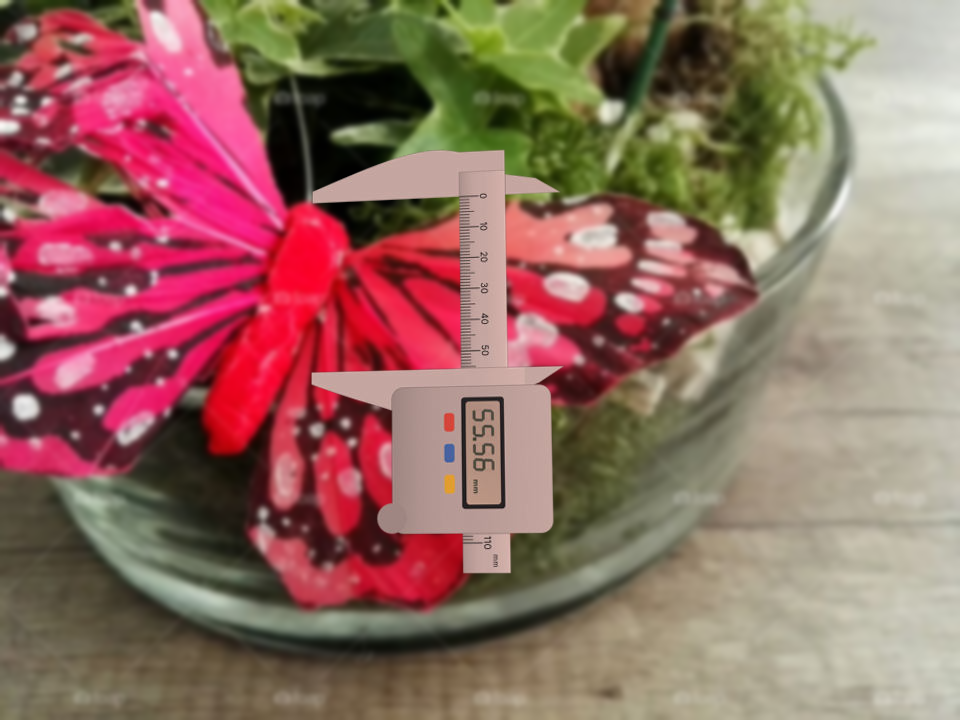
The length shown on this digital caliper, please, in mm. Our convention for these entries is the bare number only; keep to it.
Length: 55.56
